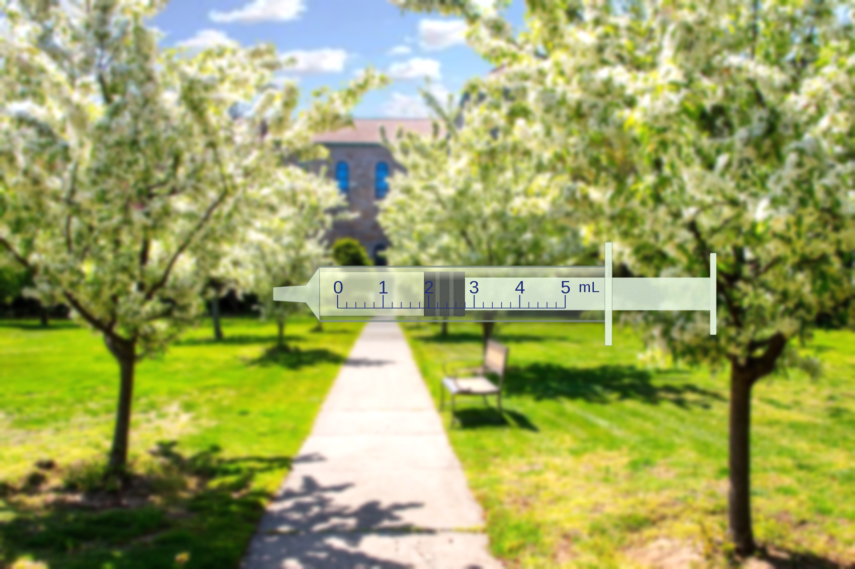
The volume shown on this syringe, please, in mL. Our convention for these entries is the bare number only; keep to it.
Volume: 1.9
